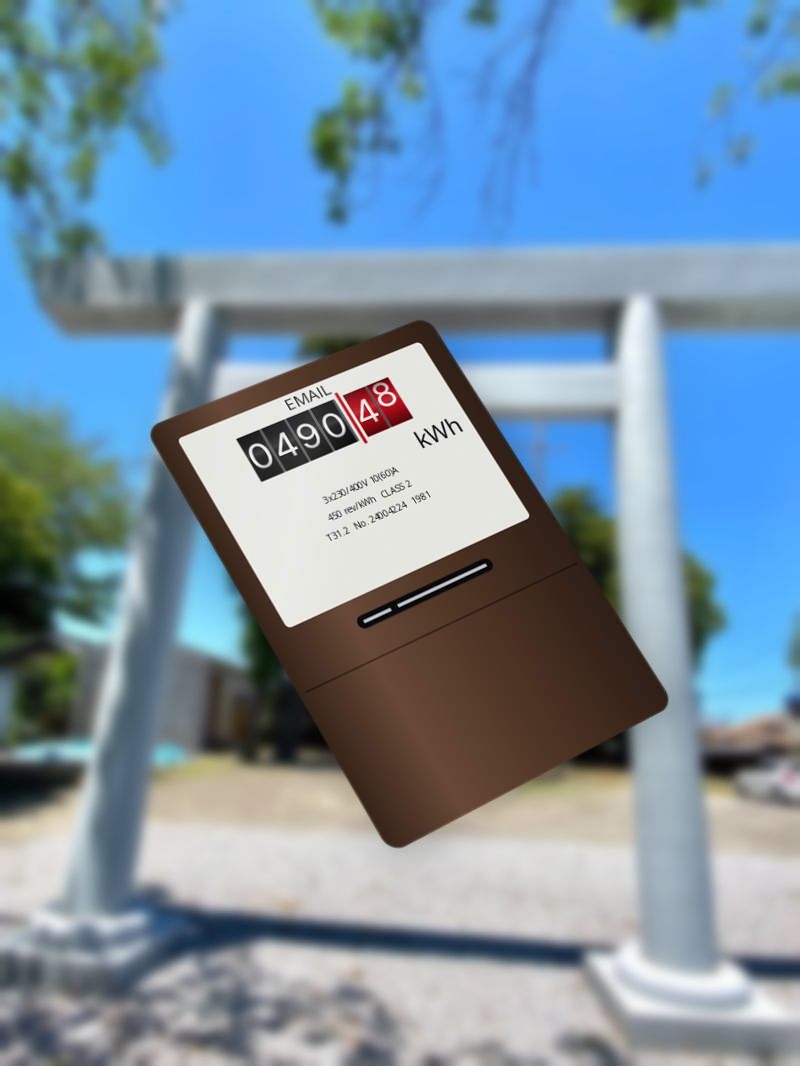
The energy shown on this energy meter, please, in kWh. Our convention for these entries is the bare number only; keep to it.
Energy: 490.48
